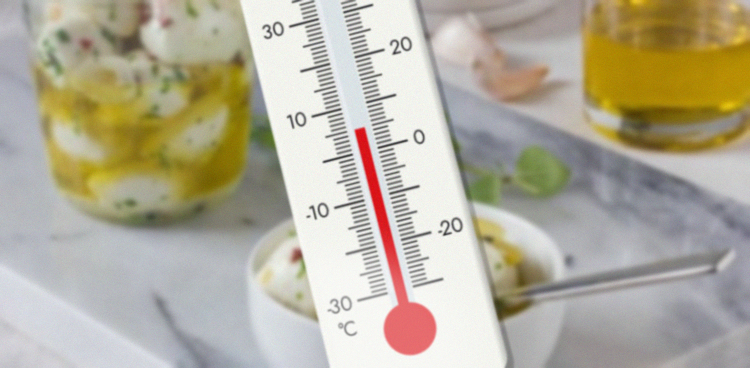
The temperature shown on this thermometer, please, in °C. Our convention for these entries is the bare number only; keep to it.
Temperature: 5
